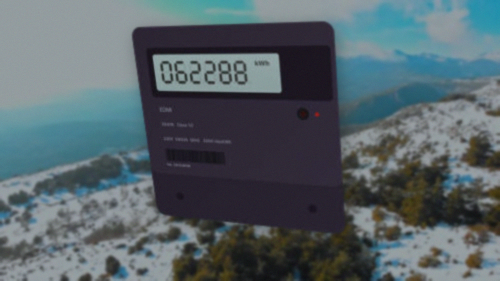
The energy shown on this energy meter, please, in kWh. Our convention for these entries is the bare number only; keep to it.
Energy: 62288
